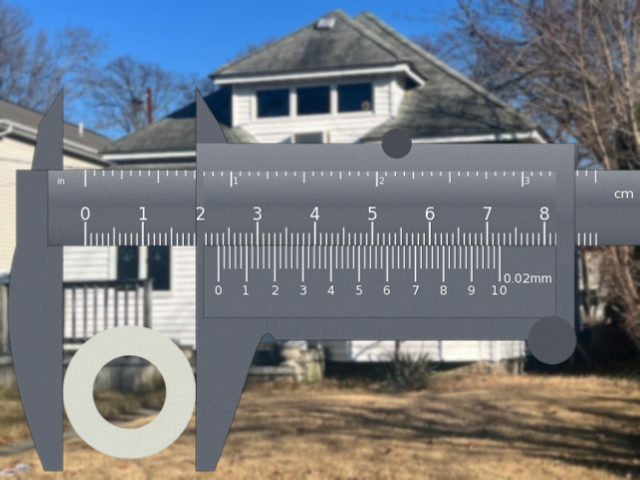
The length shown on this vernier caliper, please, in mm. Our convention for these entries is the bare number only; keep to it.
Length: 23.2
